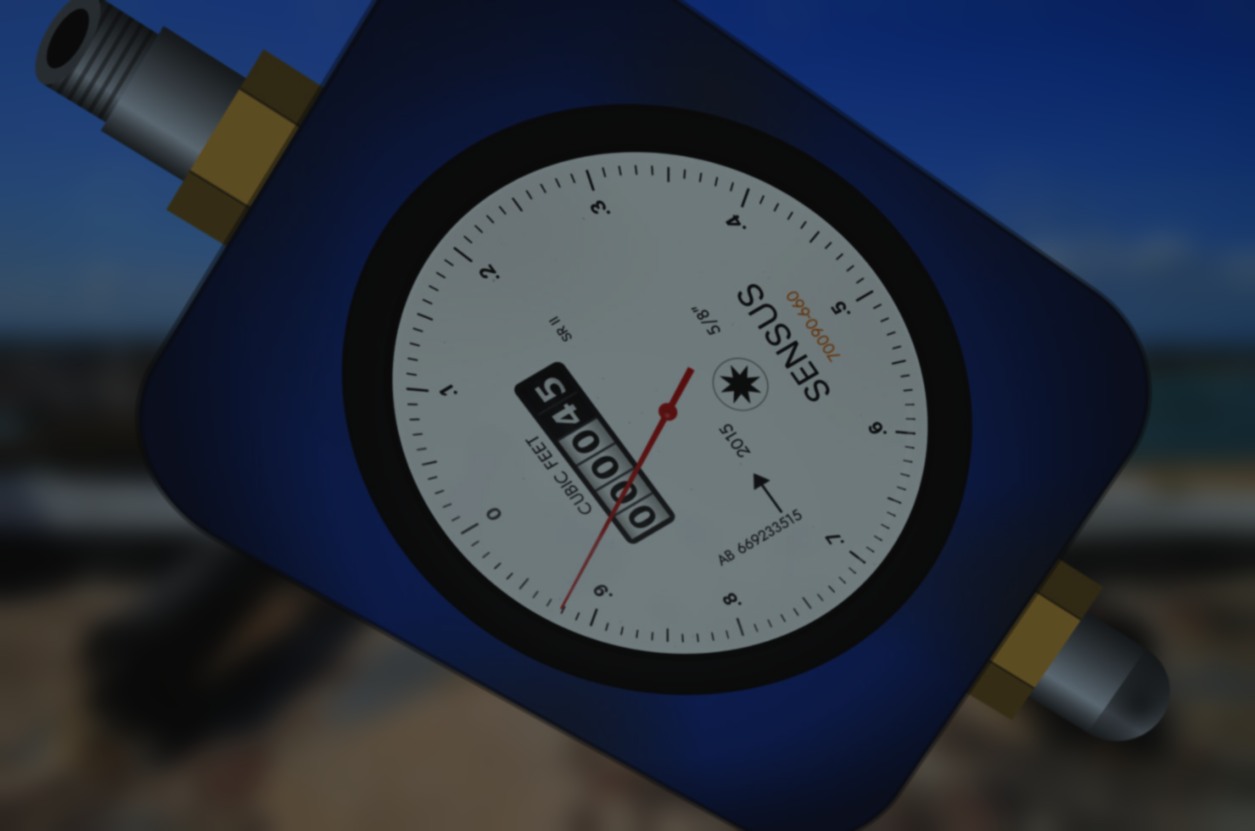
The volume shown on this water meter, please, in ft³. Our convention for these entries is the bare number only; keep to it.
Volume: 44.92
